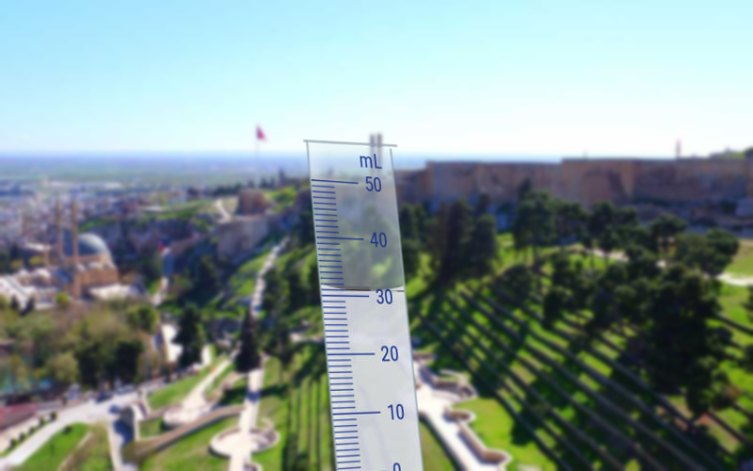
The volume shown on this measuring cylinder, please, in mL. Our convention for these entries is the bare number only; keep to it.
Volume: 31
